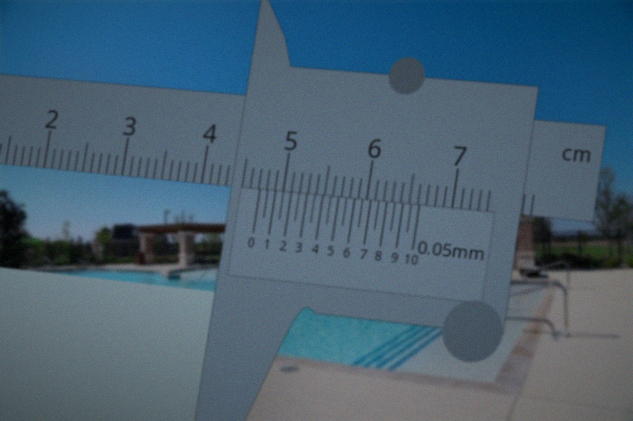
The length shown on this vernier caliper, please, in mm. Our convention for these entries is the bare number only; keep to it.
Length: 47.2
